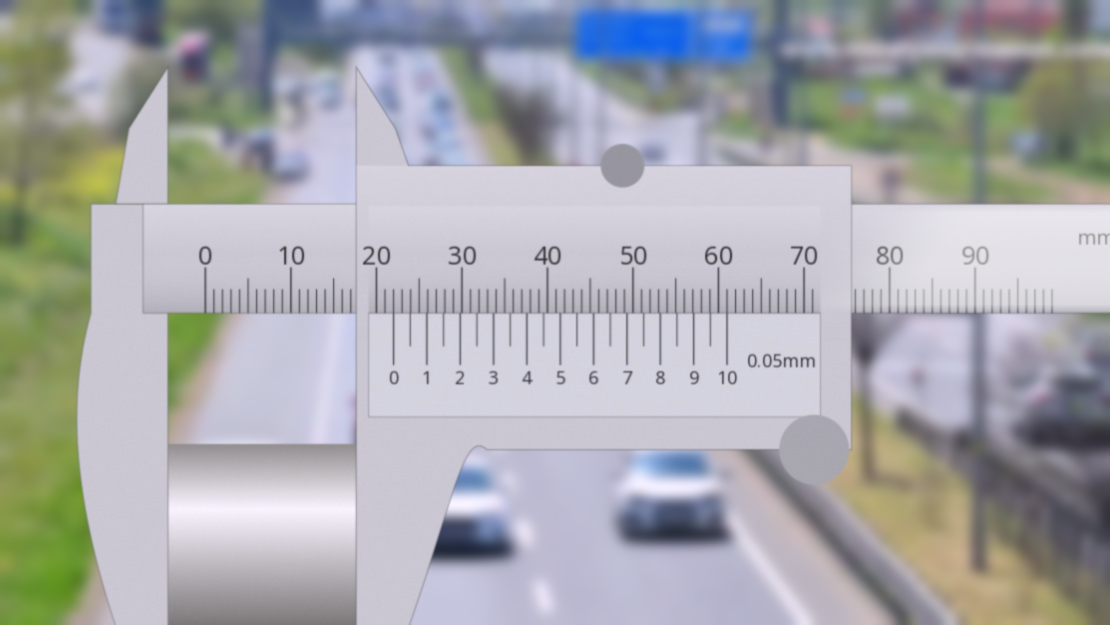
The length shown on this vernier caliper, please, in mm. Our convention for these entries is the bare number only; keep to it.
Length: 22.0
